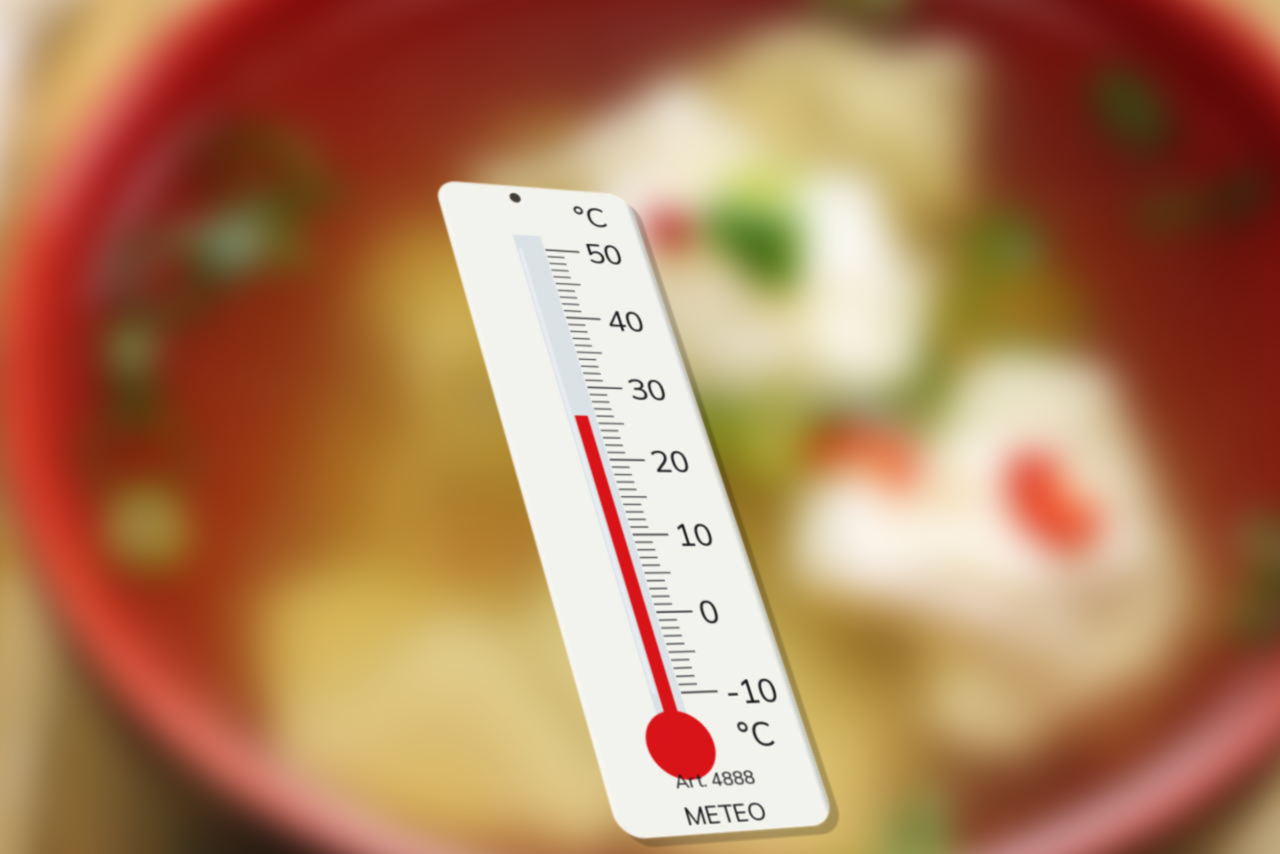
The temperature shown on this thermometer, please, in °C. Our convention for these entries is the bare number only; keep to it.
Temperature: 26
